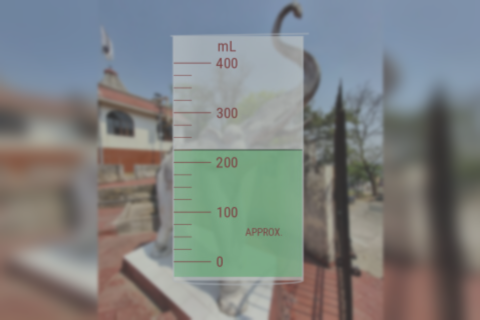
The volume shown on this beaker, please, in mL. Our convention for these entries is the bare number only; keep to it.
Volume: 225
